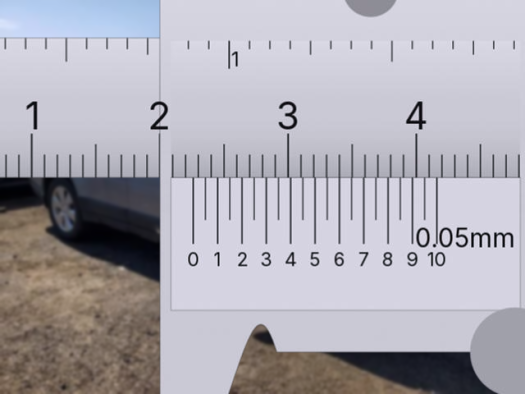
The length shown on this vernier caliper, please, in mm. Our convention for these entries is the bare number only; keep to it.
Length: 22.6
